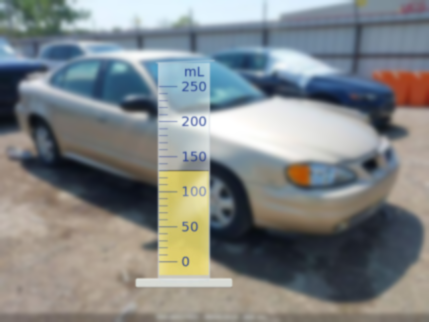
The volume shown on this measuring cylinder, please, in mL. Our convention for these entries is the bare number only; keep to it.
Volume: 130
